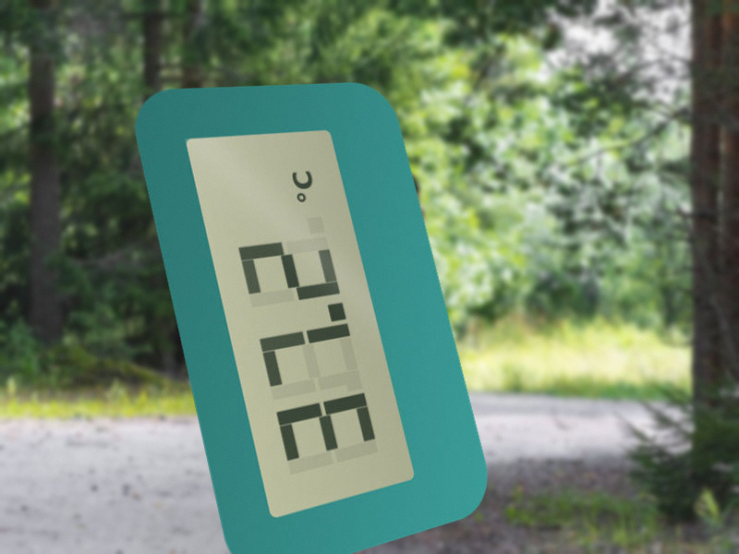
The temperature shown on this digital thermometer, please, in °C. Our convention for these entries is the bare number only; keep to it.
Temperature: 37.2
